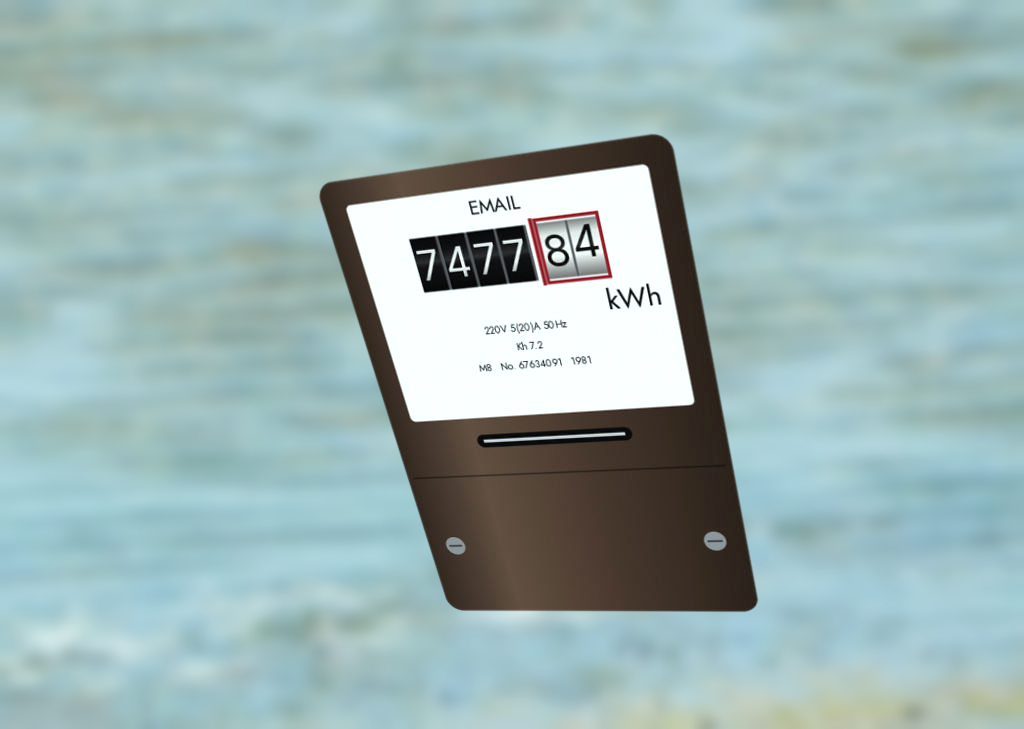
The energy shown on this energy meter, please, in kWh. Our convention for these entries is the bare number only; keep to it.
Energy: 7477.84
